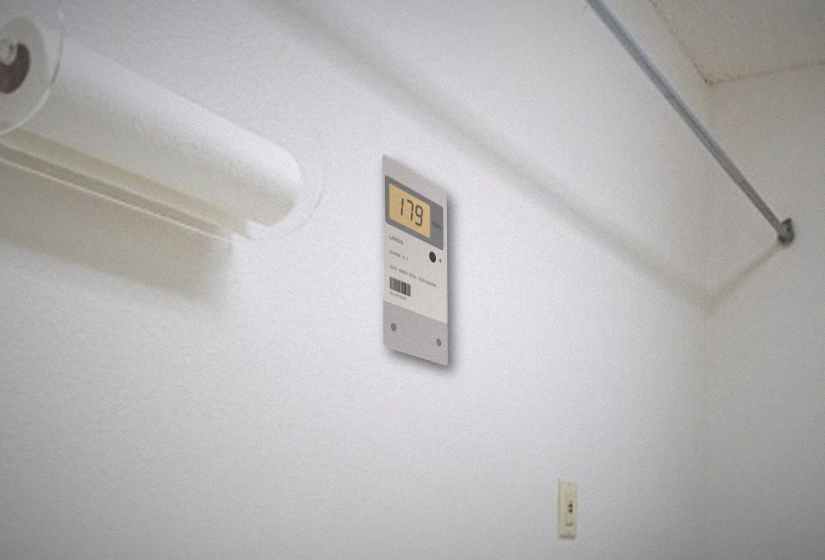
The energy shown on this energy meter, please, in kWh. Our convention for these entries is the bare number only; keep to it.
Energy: 179
